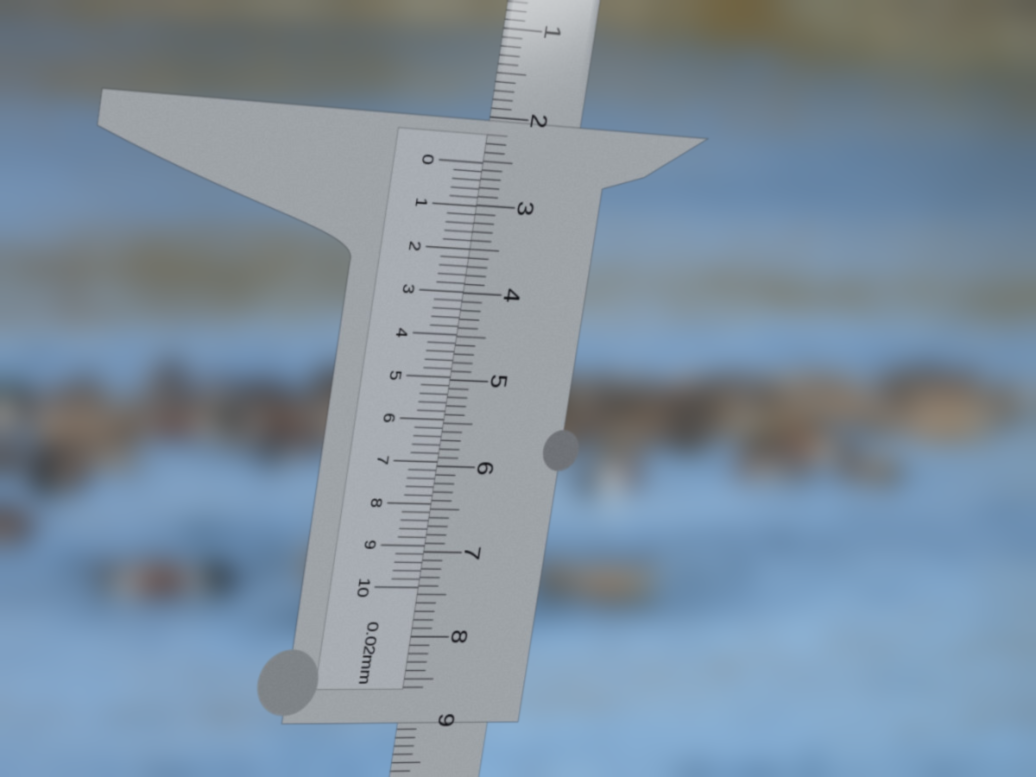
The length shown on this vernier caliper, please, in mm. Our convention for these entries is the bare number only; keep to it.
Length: 25.2
